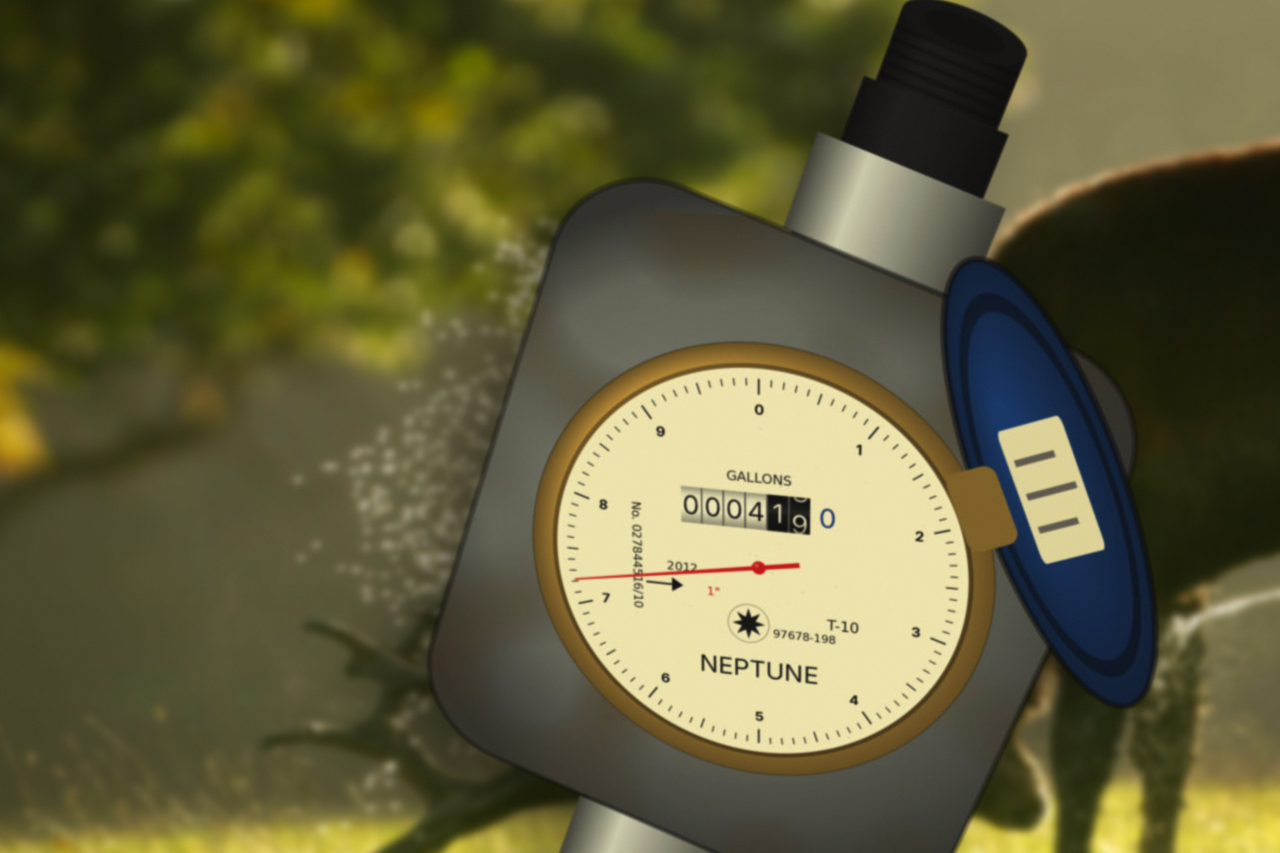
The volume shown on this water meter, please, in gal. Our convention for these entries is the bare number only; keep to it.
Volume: 4187.2
